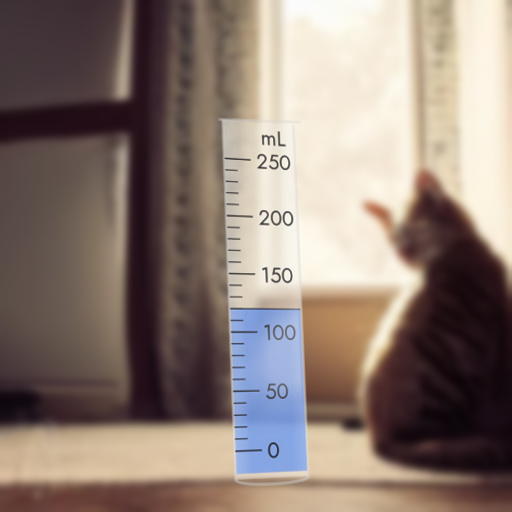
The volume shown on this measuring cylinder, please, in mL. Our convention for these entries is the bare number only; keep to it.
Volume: 120
